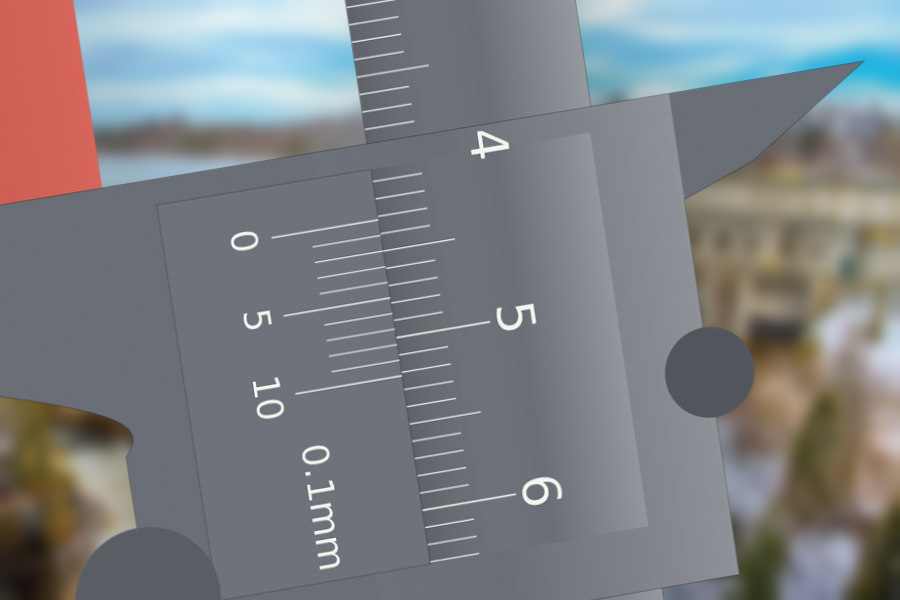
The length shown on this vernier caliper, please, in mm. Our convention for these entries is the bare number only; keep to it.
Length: 43.2
